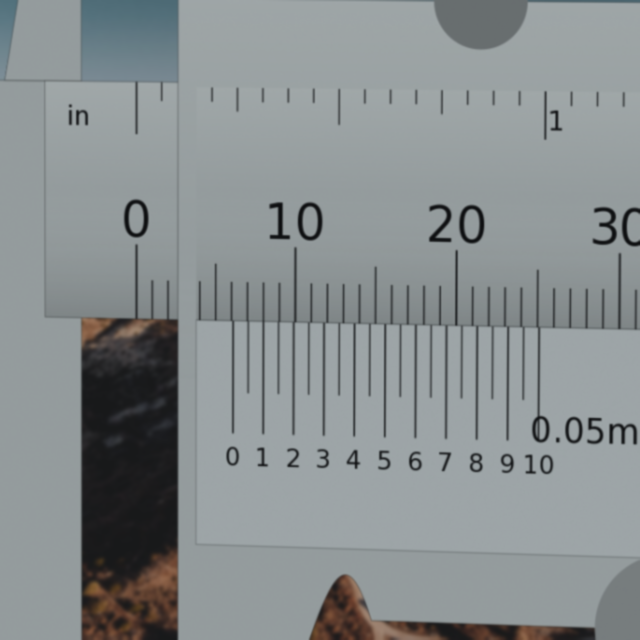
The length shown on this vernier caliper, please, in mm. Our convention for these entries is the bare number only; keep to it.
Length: 6.1
